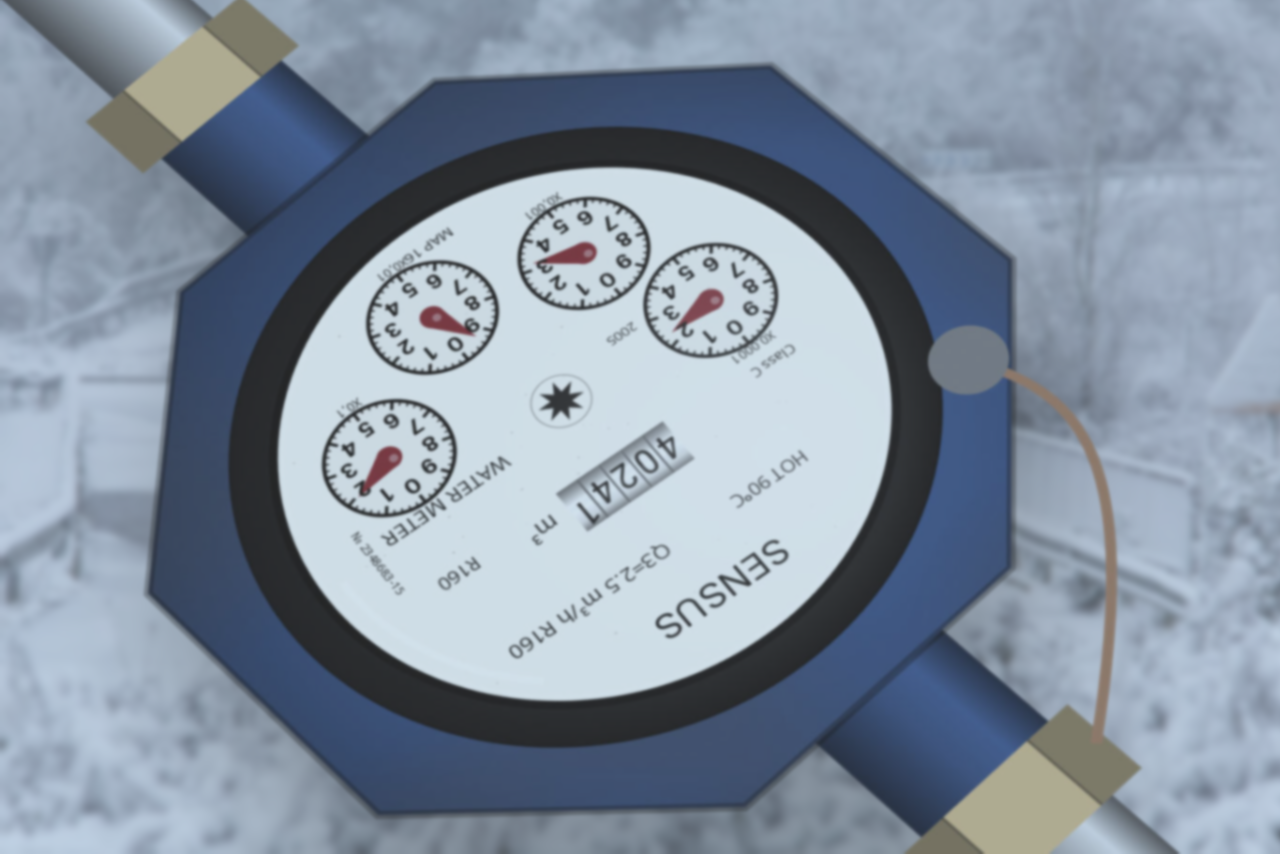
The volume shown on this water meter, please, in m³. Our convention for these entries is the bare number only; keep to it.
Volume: 40241.1932
